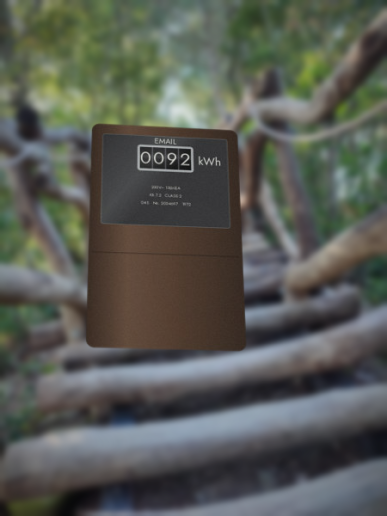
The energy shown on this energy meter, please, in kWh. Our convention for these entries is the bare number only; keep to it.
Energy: 92
